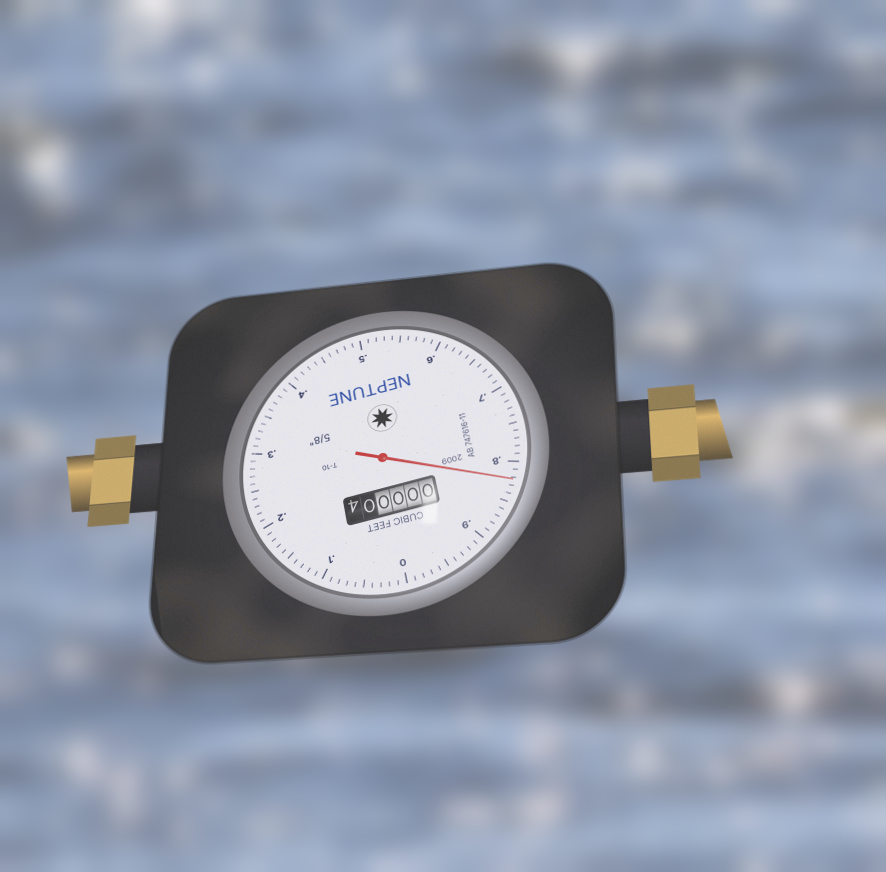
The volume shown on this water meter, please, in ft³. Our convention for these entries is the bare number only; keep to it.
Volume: 3.82
